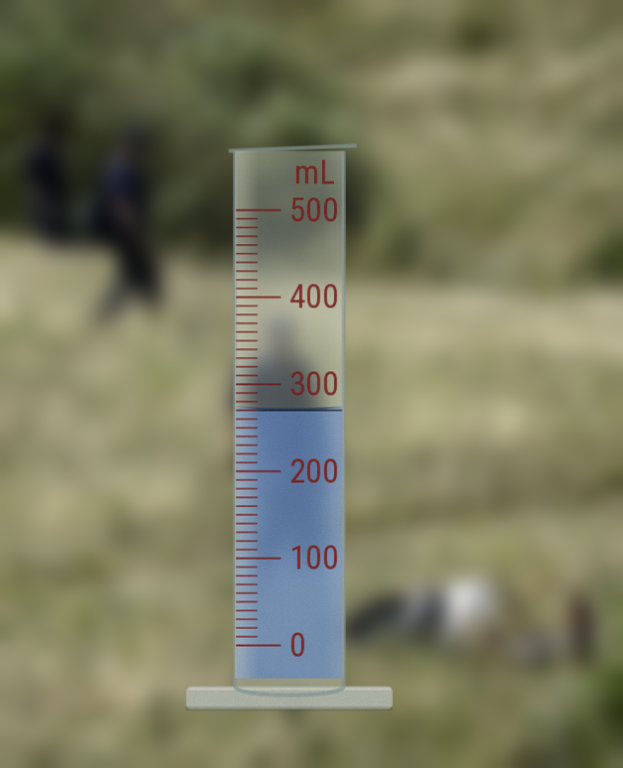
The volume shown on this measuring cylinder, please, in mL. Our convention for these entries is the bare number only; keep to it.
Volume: 270
